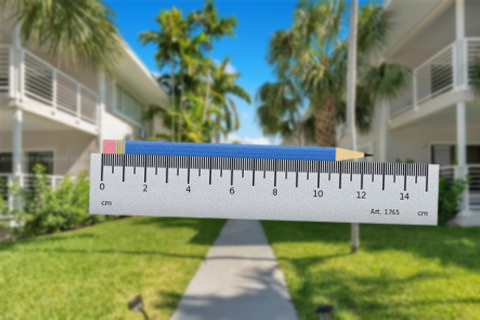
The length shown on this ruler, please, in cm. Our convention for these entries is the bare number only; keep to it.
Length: 12.5
